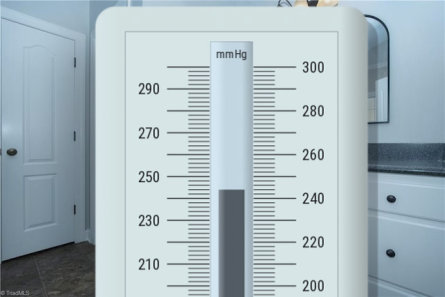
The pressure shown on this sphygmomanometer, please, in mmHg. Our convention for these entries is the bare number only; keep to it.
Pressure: 244
